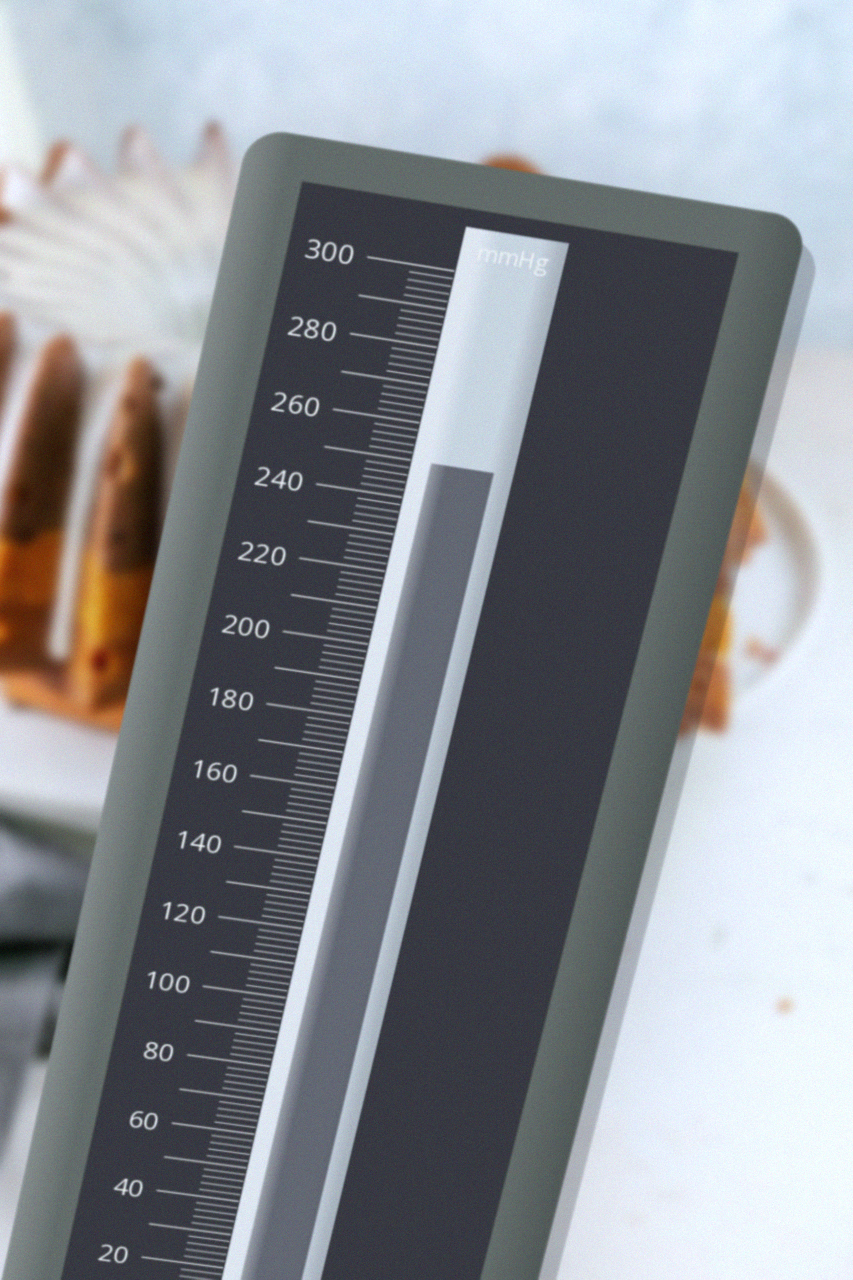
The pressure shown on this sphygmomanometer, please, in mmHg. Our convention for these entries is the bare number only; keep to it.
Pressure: 250
